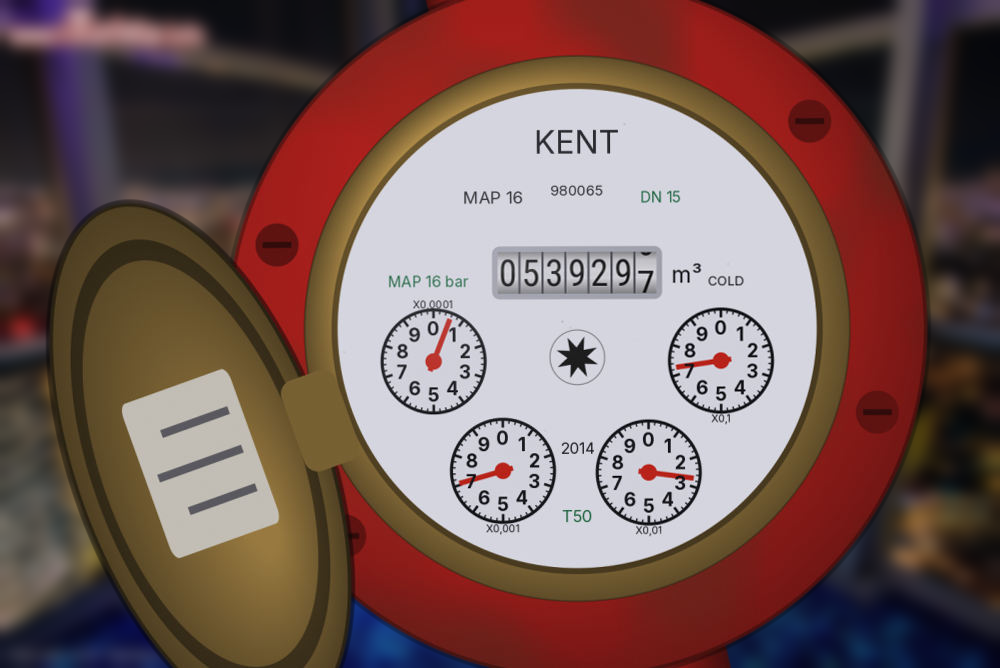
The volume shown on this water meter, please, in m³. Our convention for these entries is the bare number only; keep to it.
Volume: 539296.7270
